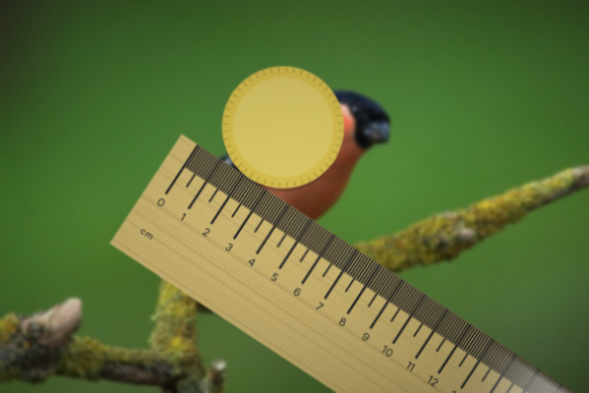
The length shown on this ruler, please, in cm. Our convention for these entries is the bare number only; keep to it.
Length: 4.5
